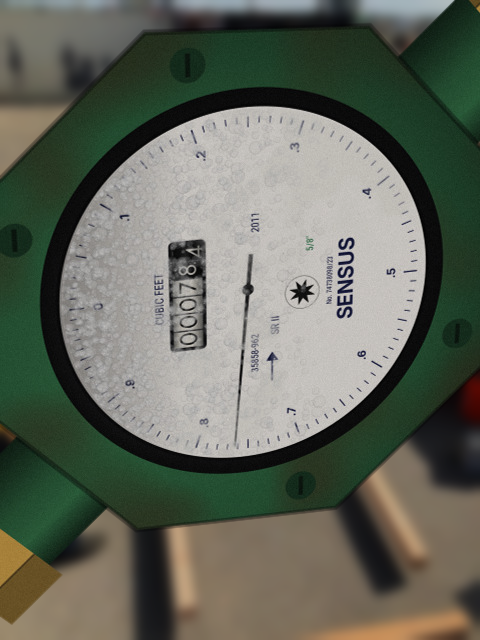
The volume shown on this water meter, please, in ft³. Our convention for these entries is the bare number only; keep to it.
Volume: 783.76
